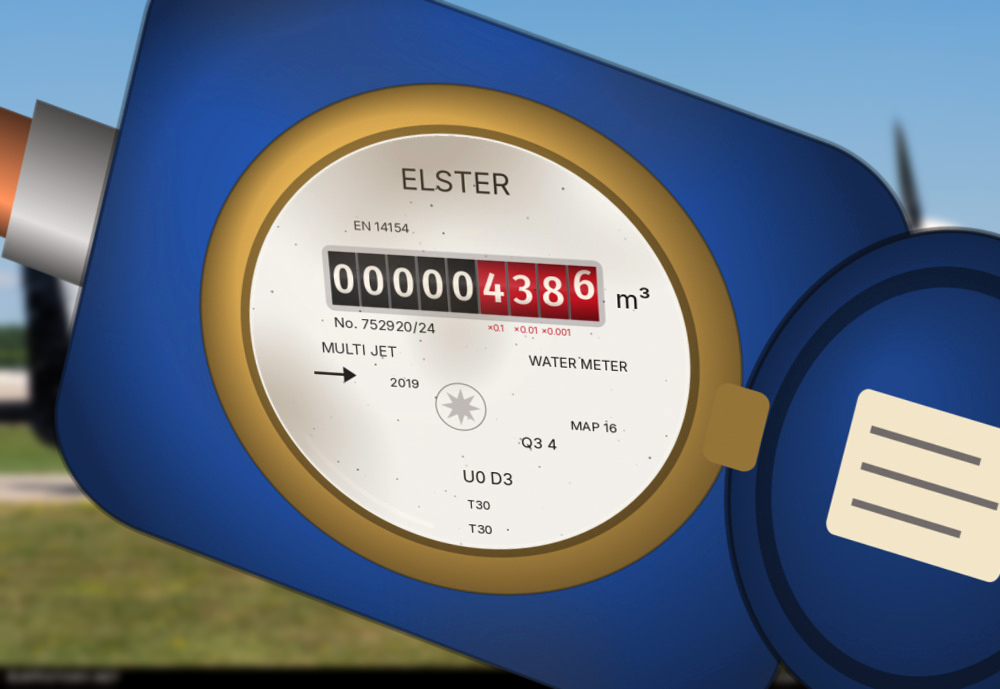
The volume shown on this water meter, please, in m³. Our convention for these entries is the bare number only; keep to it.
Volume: 0.4386
